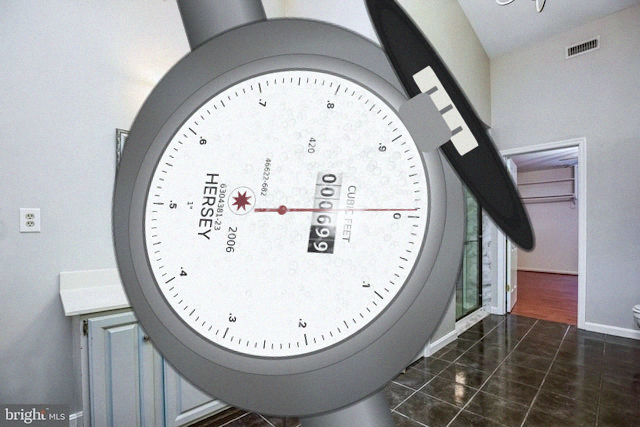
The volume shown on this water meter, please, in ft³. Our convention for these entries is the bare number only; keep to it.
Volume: 698.99
